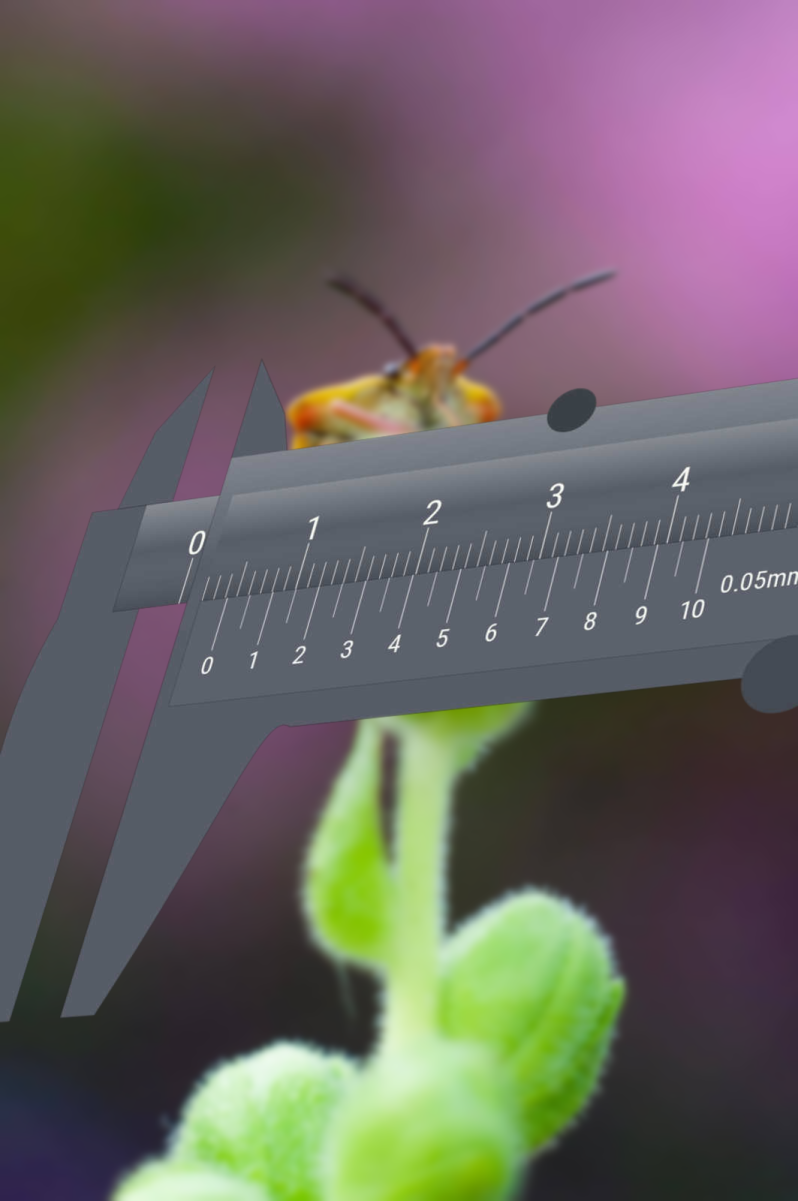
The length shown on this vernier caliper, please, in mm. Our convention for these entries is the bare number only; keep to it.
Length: 4.2
